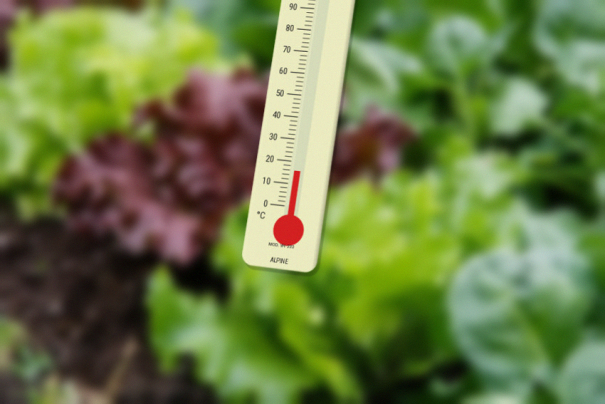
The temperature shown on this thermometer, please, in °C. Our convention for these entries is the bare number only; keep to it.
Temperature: 16
